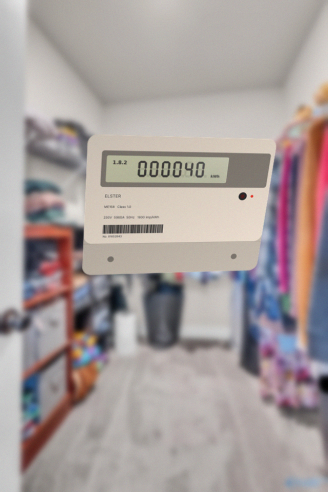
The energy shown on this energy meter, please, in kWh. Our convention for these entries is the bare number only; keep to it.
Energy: 40
